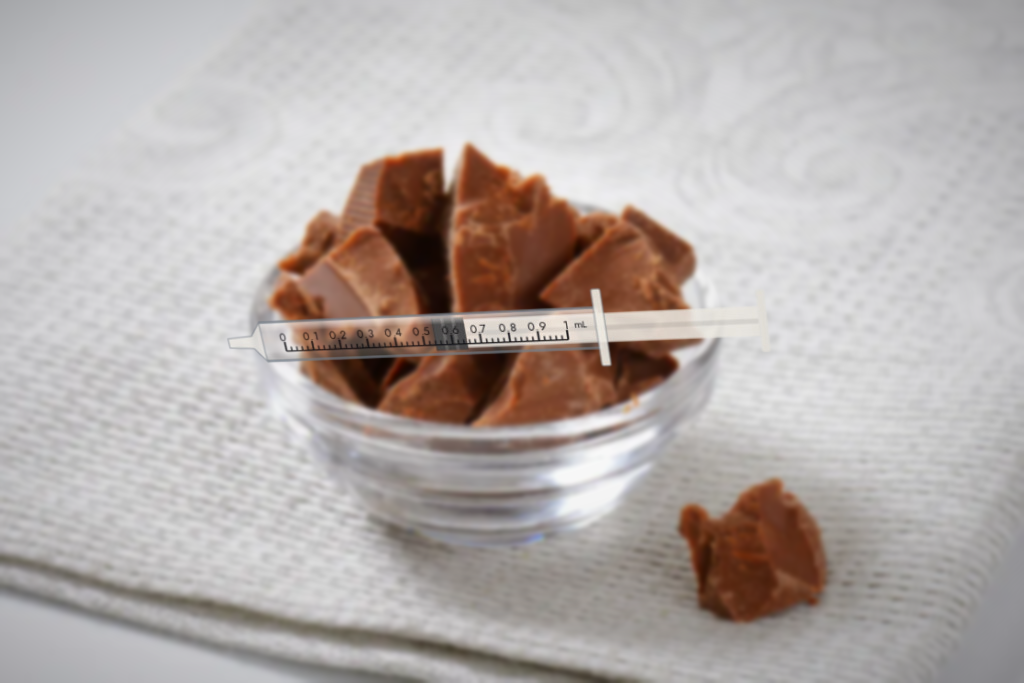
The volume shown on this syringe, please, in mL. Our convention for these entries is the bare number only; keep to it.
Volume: 0.54
